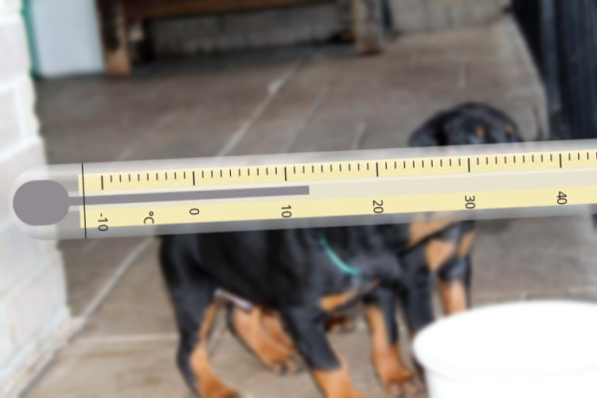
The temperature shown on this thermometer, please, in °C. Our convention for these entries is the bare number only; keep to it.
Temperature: 12.5
